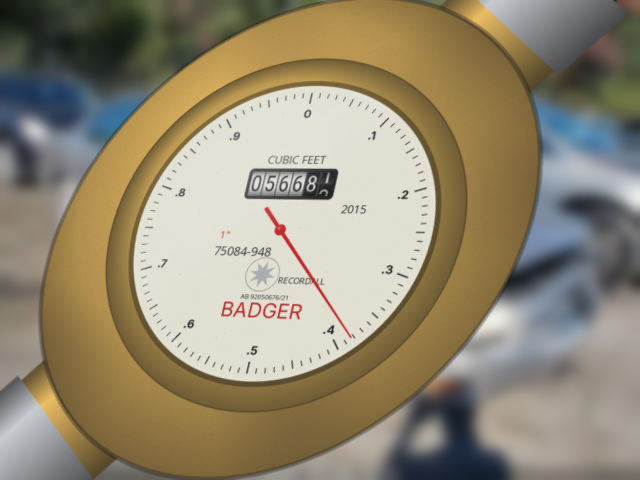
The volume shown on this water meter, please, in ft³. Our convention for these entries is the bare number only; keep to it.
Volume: 56681.38
